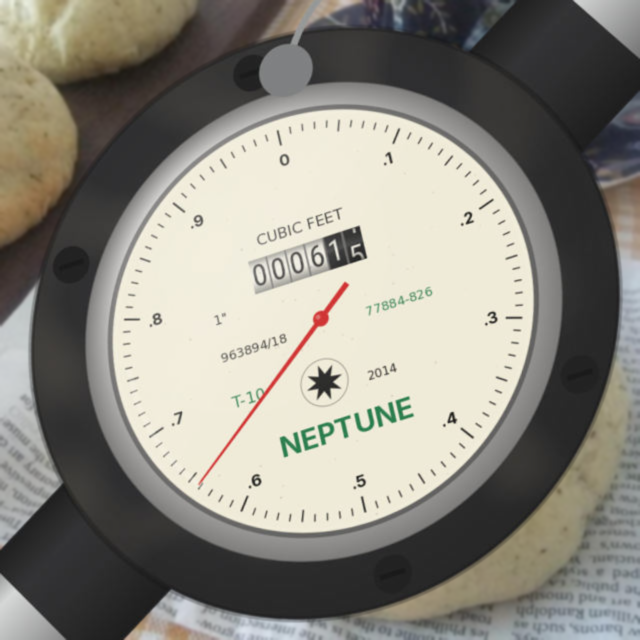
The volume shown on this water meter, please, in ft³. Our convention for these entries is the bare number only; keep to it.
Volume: 614.64
